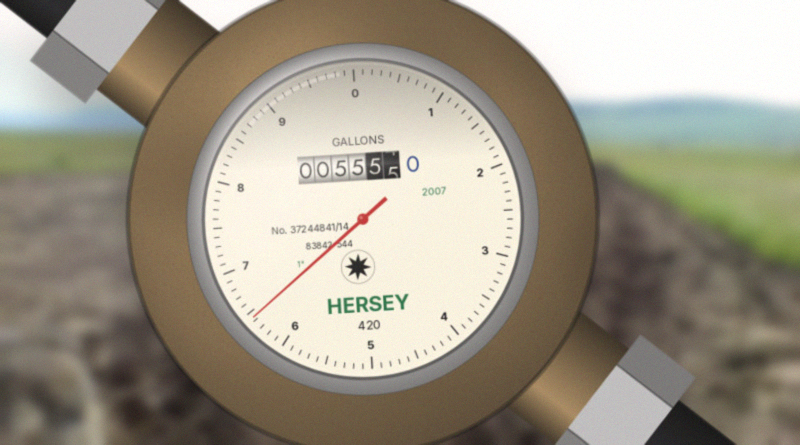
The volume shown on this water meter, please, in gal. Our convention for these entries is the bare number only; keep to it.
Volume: 55546.4
